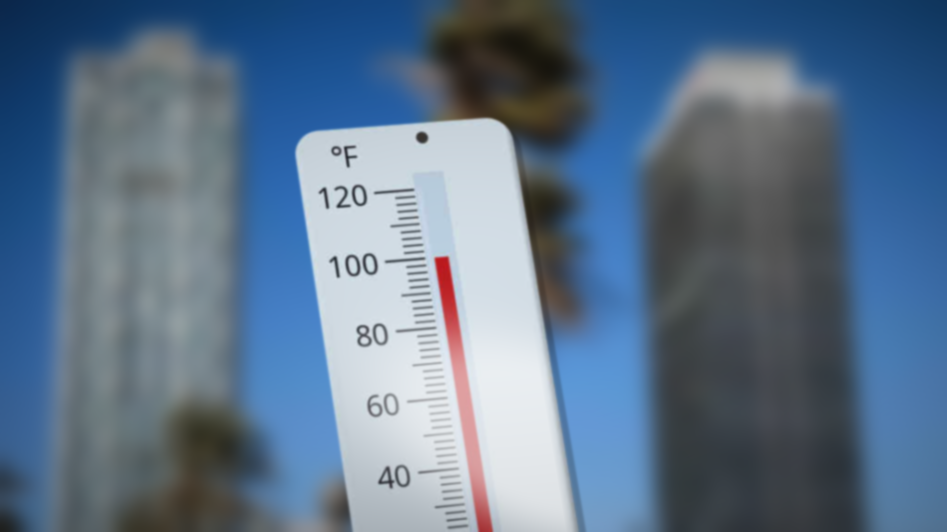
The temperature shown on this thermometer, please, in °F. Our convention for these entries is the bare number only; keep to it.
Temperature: 100
